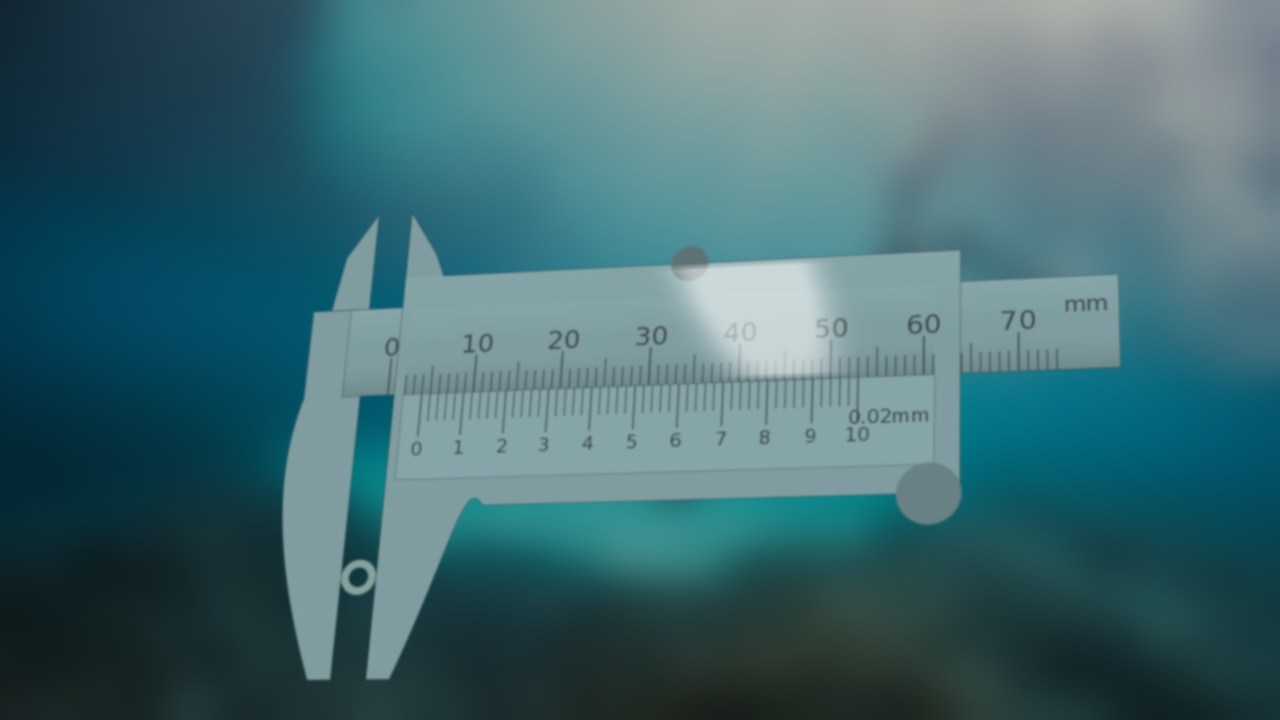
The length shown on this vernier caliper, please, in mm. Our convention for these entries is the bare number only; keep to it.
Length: 4.0
